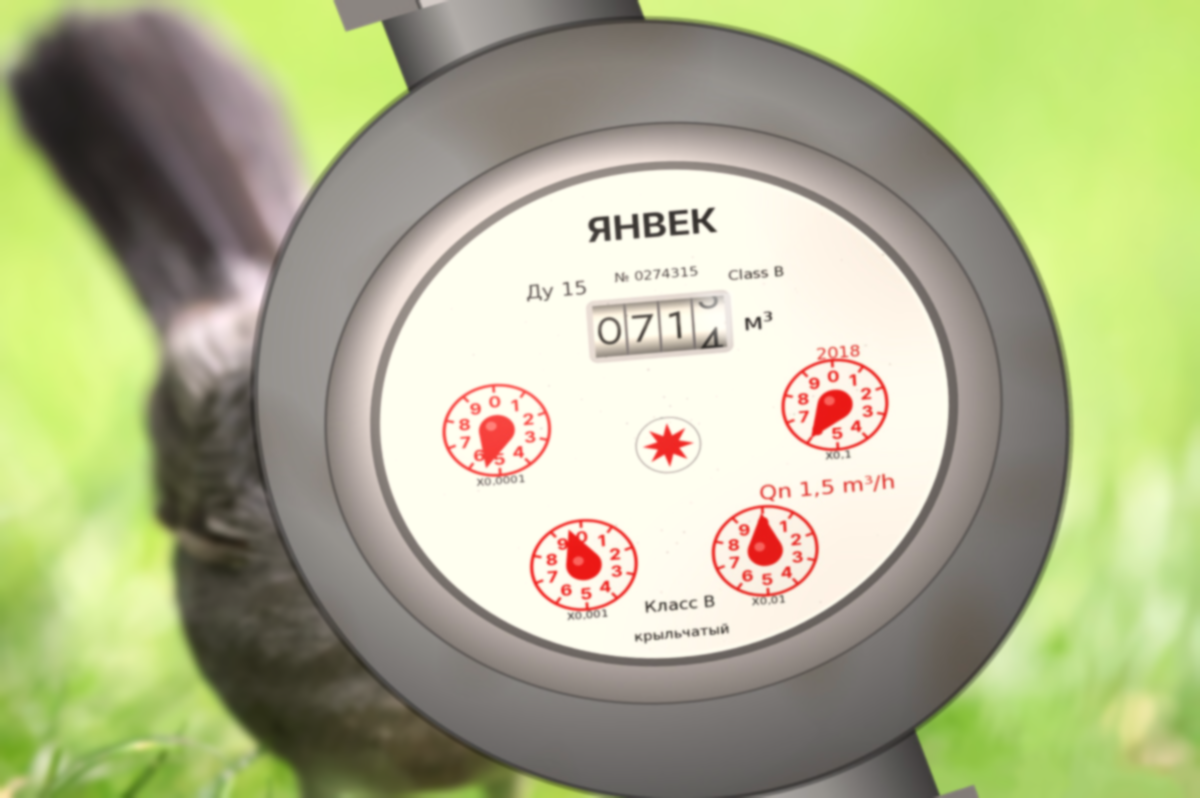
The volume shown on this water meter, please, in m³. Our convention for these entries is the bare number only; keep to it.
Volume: 713.5995
